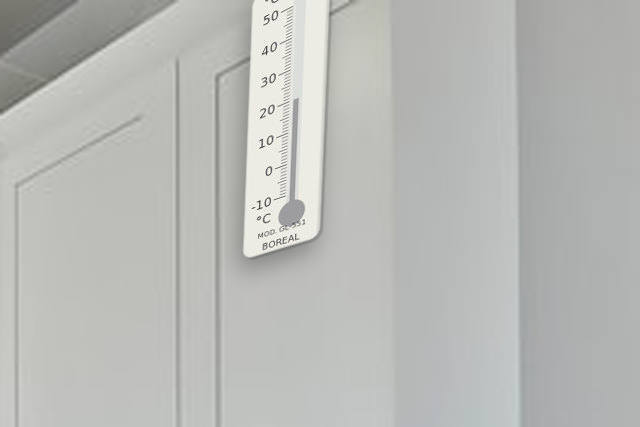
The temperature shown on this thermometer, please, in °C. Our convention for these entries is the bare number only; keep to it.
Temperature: 20
